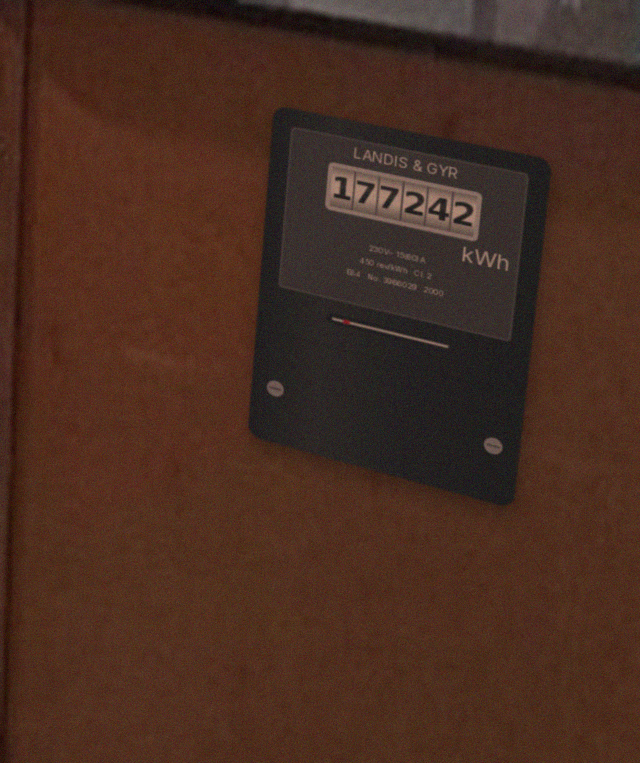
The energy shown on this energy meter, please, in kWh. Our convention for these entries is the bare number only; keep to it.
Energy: 177242
